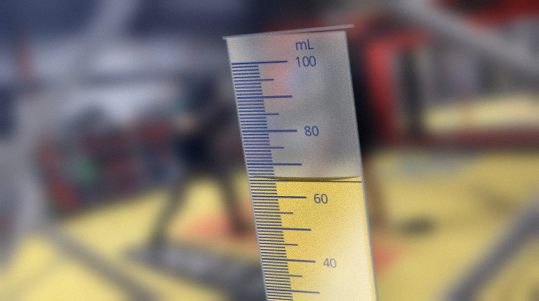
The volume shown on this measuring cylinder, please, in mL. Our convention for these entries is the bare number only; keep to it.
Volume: 65
